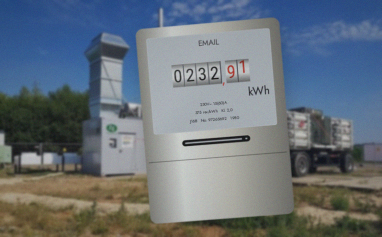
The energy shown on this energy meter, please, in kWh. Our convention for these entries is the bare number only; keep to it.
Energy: 232.91
